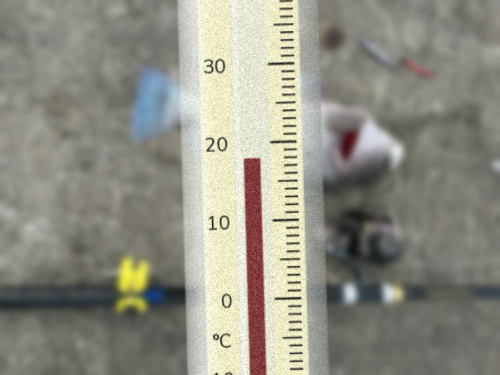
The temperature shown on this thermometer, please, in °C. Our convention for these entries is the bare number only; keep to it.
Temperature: 18
